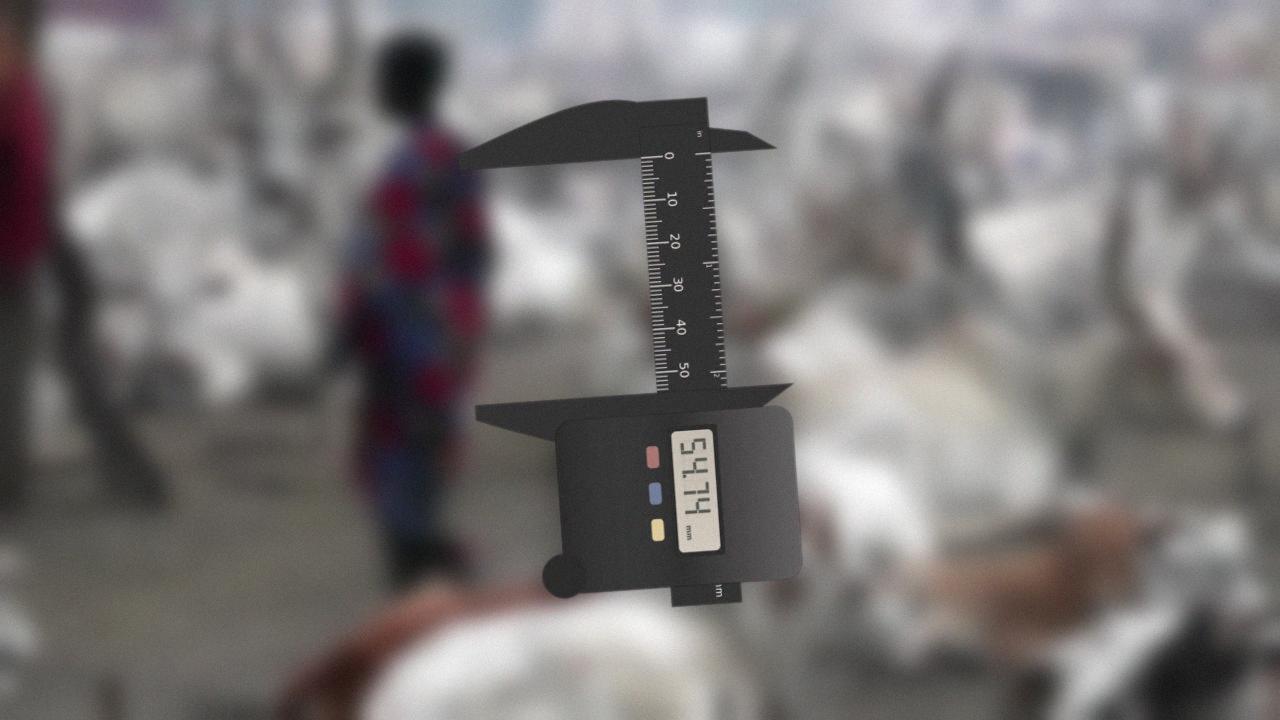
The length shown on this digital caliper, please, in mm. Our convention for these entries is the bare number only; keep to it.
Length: 54.74
